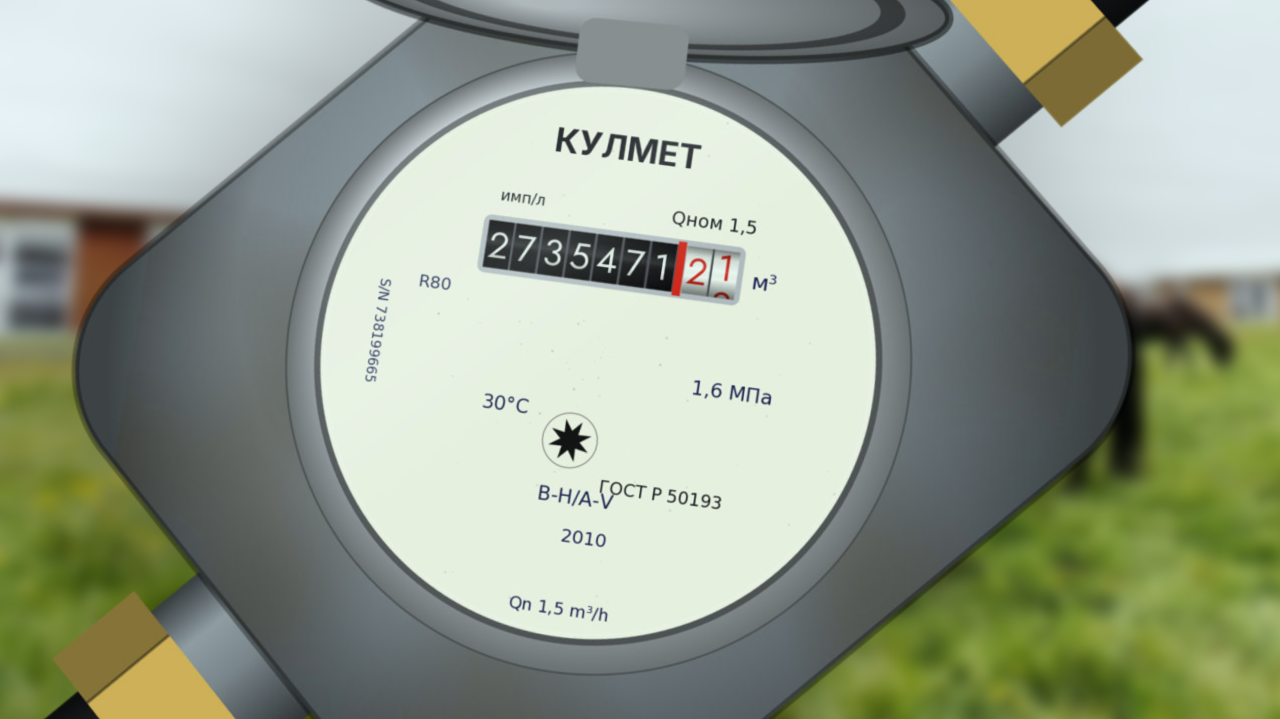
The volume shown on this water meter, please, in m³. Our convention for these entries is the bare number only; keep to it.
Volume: 2735471.21
